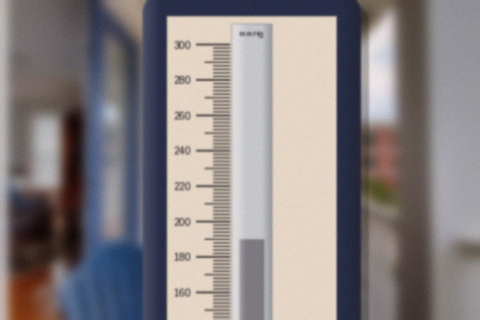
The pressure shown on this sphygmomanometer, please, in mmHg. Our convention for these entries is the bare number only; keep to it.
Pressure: 190
